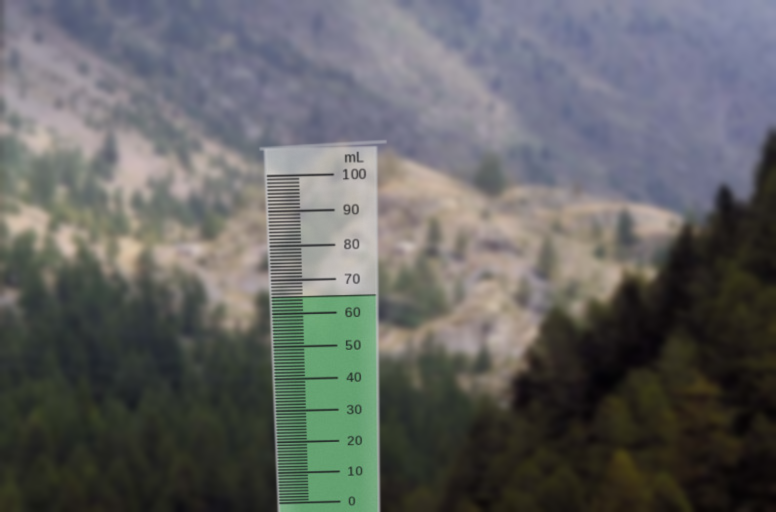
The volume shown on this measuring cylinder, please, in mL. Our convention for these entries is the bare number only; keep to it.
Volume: 65
